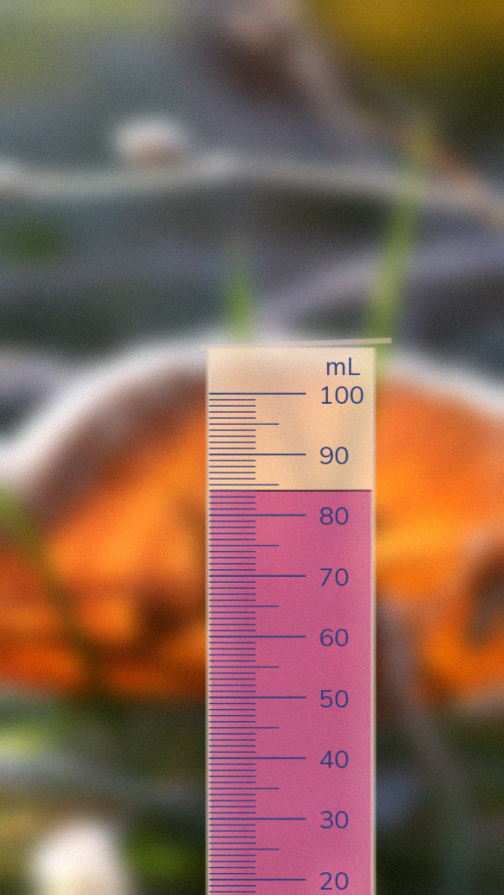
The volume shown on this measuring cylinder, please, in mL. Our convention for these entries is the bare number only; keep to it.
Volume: 84
